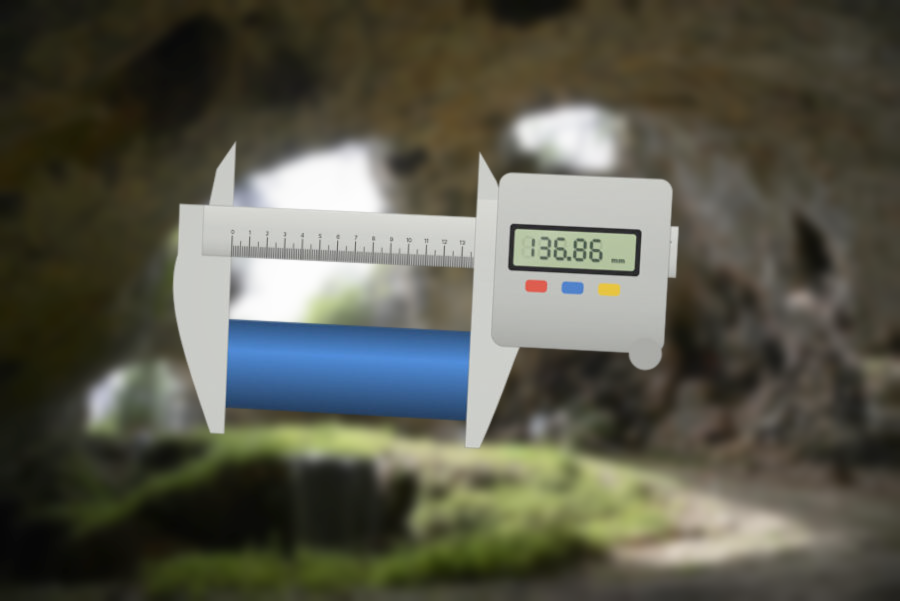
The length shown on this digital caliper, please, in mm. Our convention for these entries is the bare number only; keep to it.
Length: 136.86
